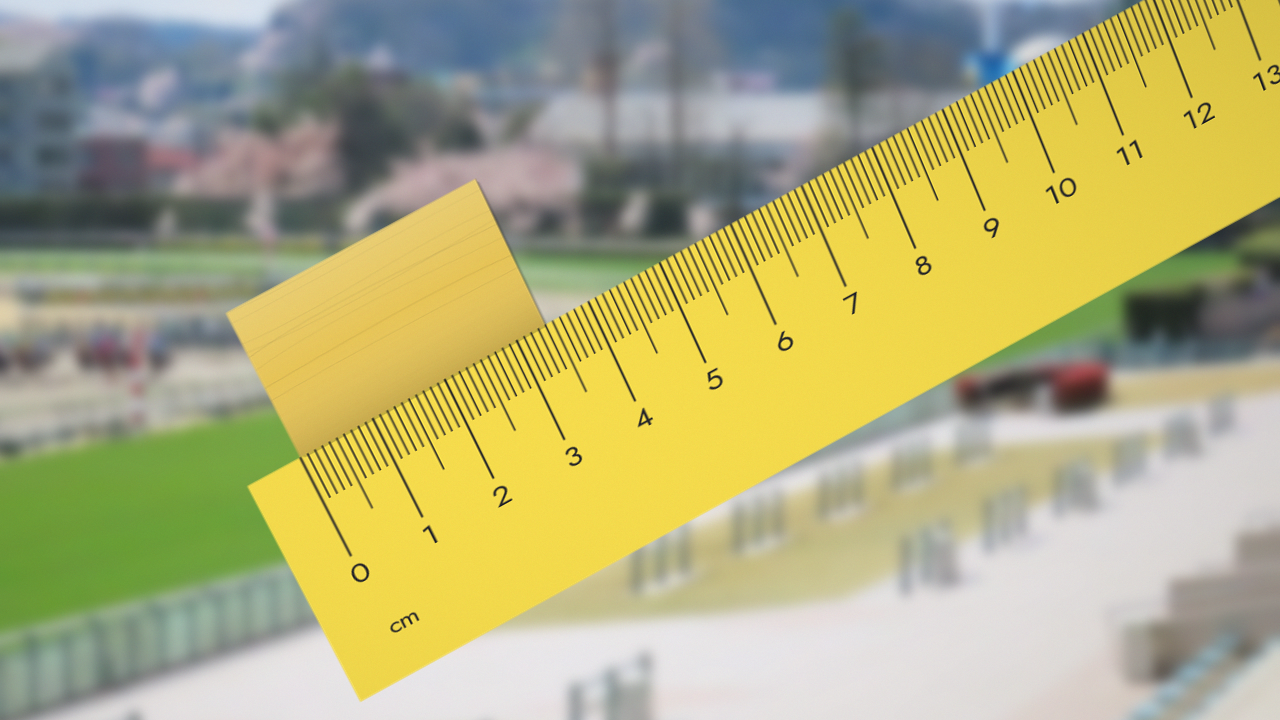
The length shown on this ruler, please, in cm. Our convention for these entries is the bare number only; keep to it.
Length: 3.4
